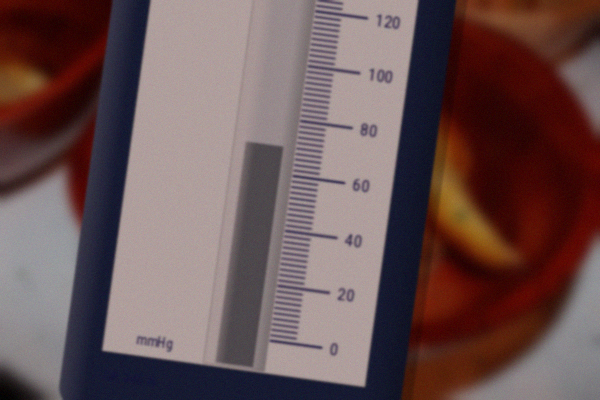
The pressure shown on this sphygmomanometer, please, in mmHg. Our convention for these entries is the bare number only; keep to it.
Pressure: 70
